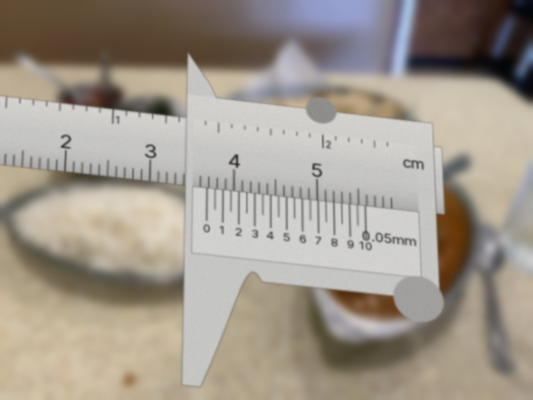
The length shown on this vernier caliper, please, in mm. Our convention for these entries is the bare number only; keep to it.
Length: 36.8
